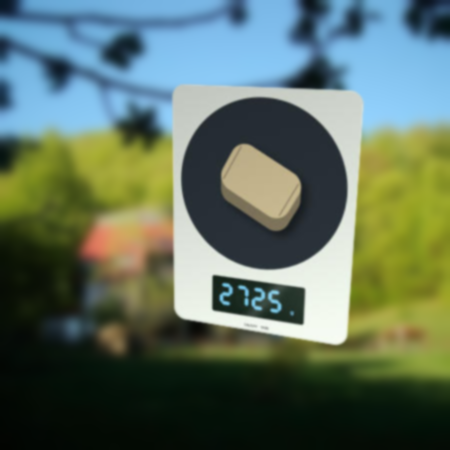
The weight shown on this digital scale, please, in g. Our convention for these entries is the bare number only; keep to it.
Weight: 2725
